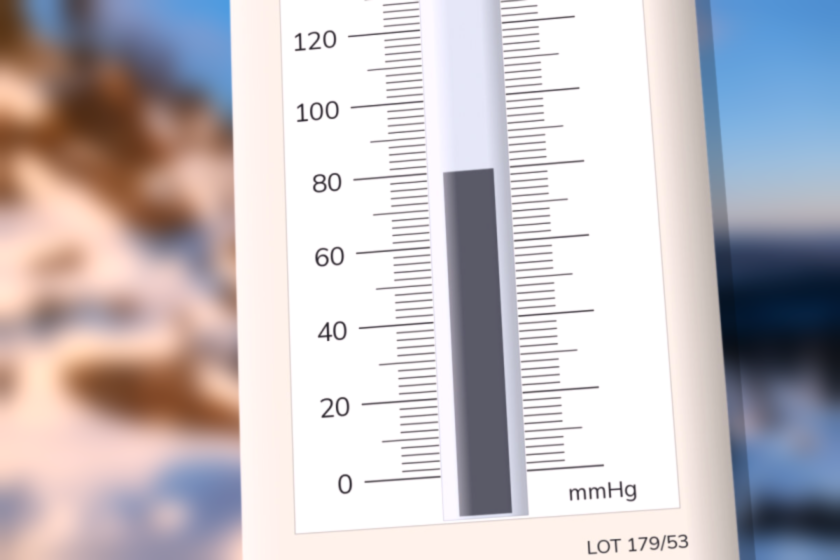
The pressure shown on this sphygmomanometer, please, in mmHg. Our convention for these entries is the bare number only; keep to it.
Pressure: 80
